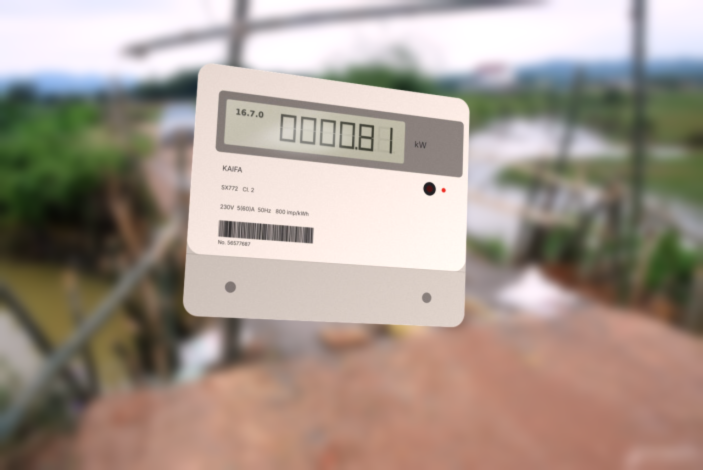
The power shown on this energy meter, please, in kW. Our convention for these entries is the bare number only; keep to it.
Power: 0.81
